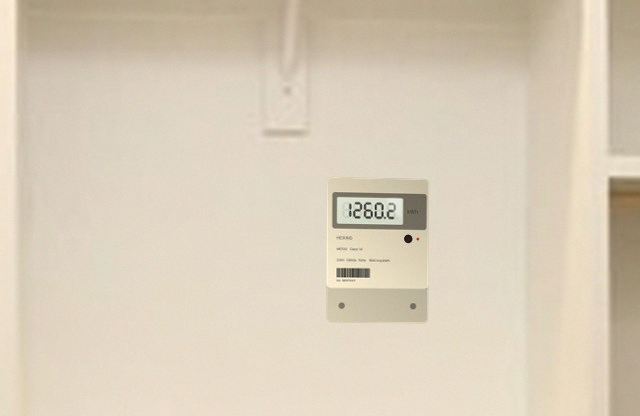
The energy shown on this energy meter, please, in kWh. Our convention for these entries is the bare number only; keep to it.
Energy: 1260.2
